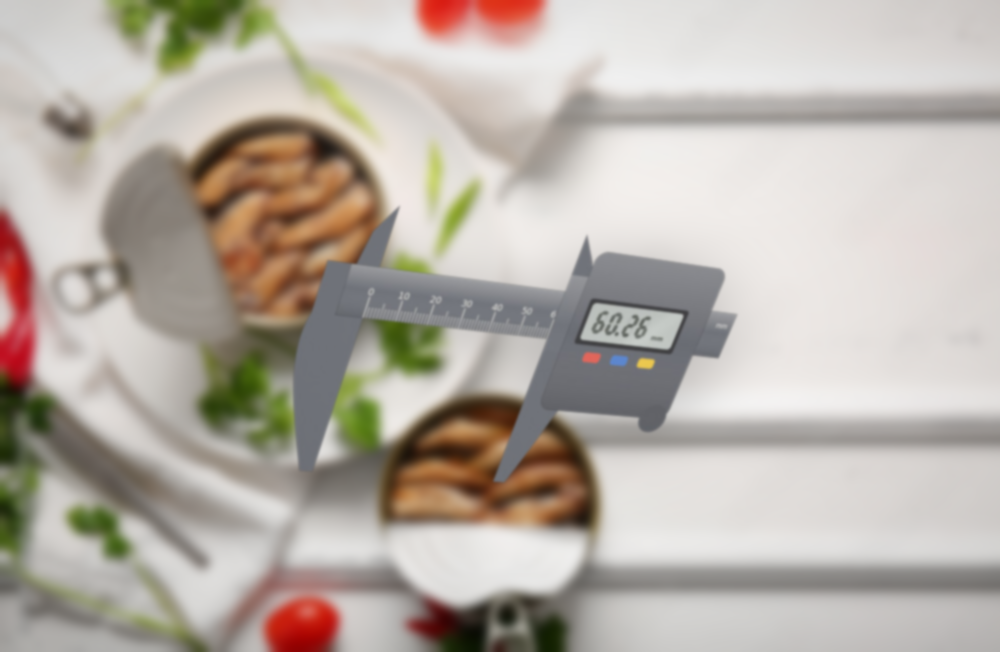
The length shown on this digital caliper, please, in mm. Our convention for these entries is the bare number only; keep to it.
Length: 60.26
